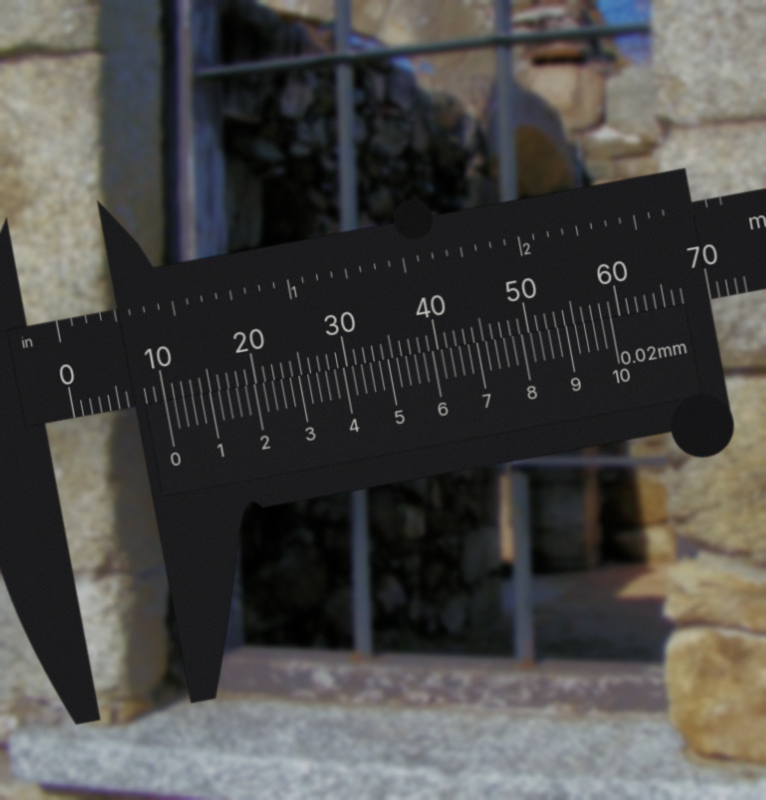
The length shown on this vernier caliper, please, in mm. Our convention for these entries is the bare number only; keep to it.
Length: 10.0
